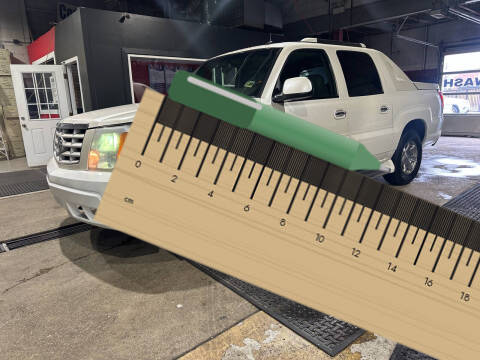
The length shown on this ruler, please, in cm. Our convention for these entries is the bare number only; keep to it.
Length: 12
